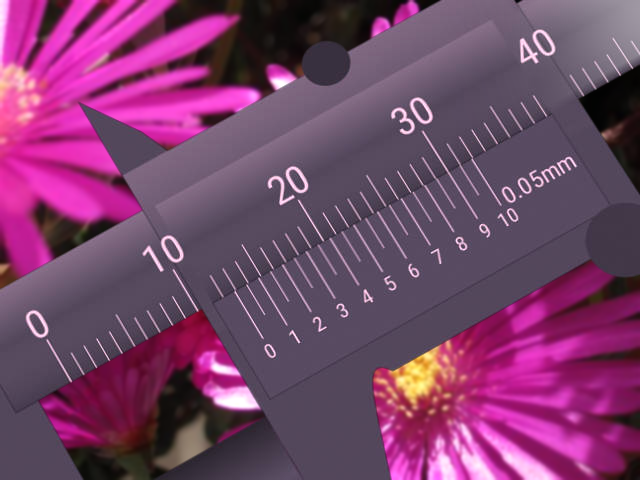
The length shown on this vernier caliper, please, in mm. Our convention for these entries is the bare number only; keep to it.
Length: 12.9
